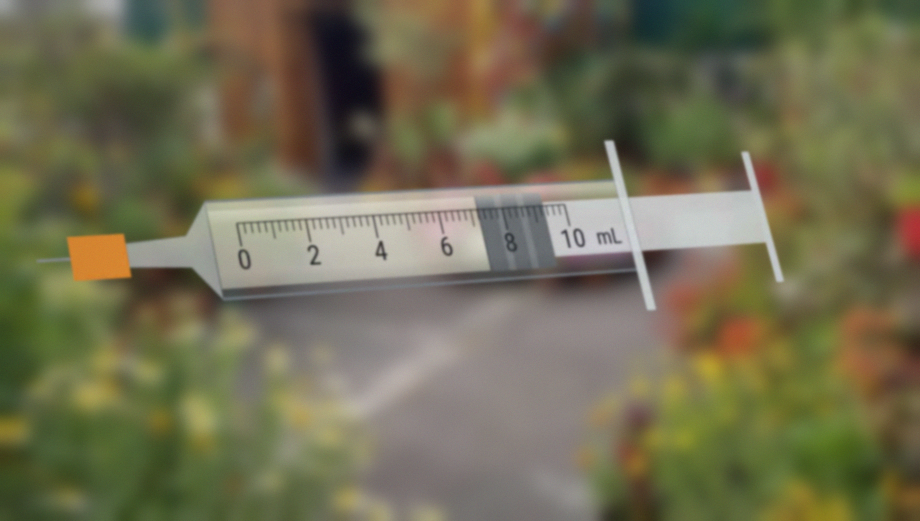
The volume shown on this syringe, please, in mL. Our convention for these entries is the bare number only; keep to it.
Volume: 7.2
